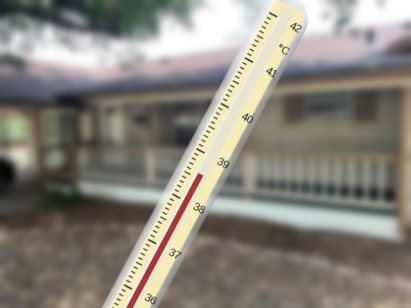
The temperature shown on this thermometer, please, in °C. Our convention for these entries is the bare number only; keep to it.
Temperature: 38.6
